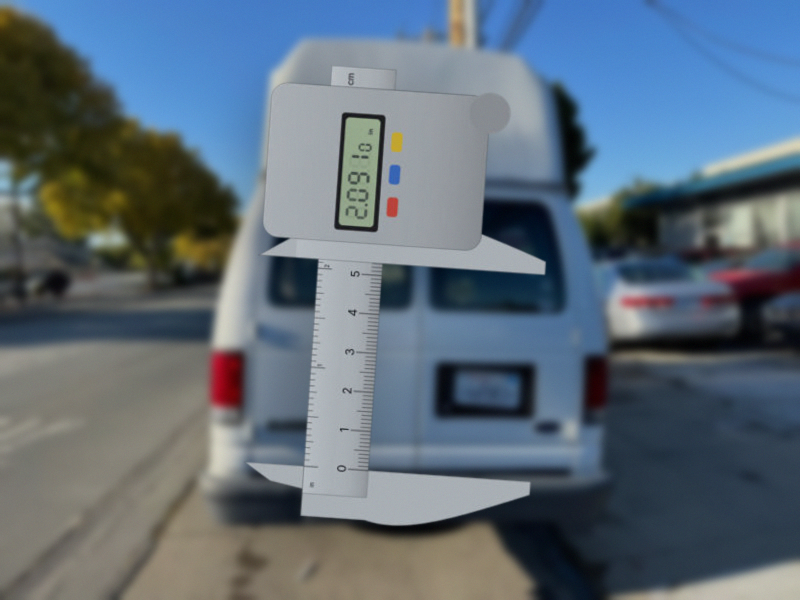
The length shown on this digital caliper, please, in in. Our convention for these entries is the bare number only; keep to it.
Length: 2.0910
